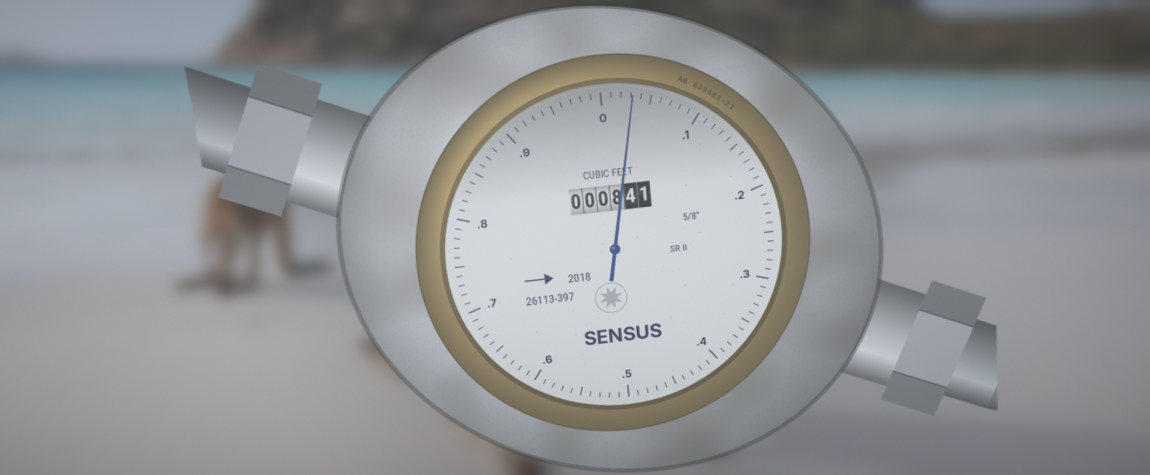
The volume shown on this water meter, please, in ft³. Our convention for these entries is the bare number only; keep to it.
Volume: 841.03
